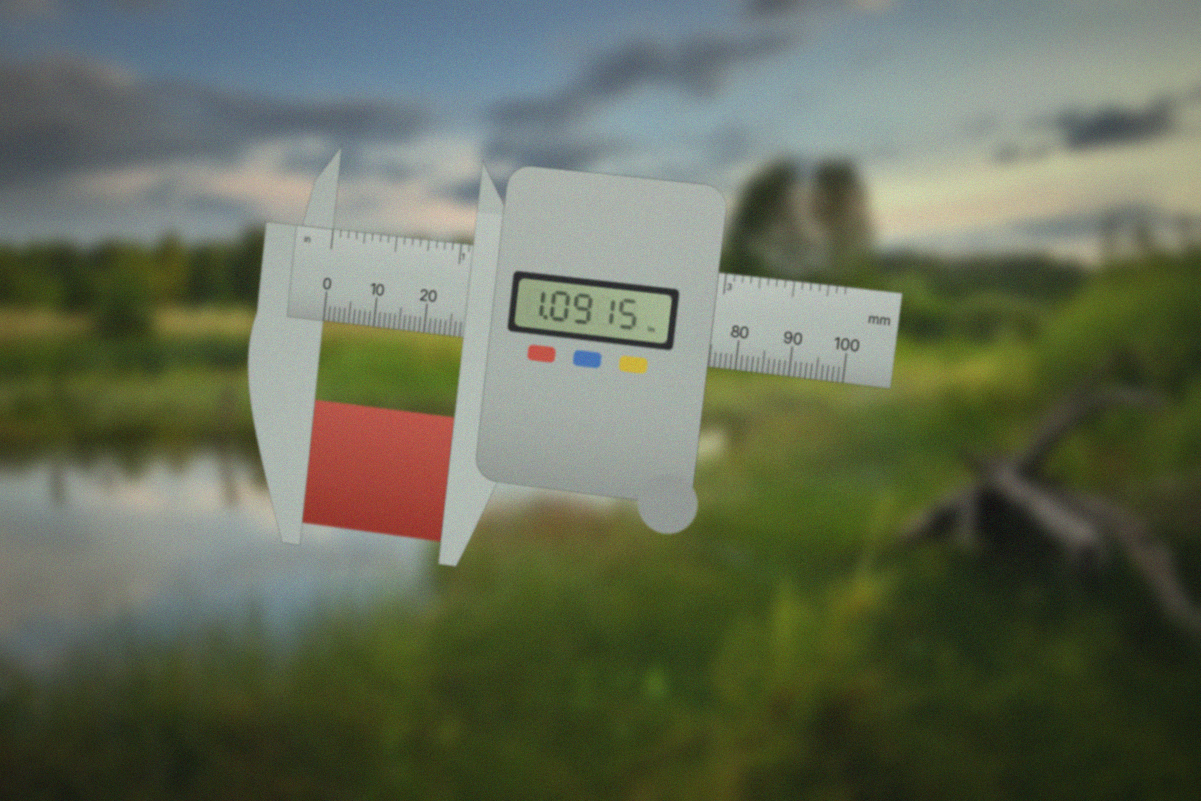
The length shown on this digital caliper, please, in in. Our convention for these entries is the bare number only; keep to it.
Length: 1.0915
